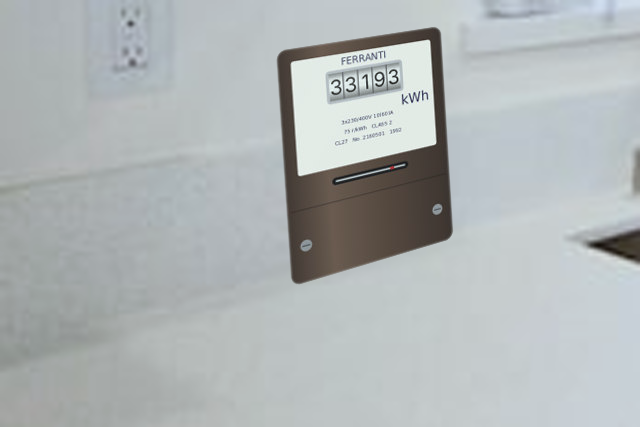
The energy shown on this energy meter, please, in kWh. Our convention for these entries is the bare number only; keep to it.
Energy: 33193
